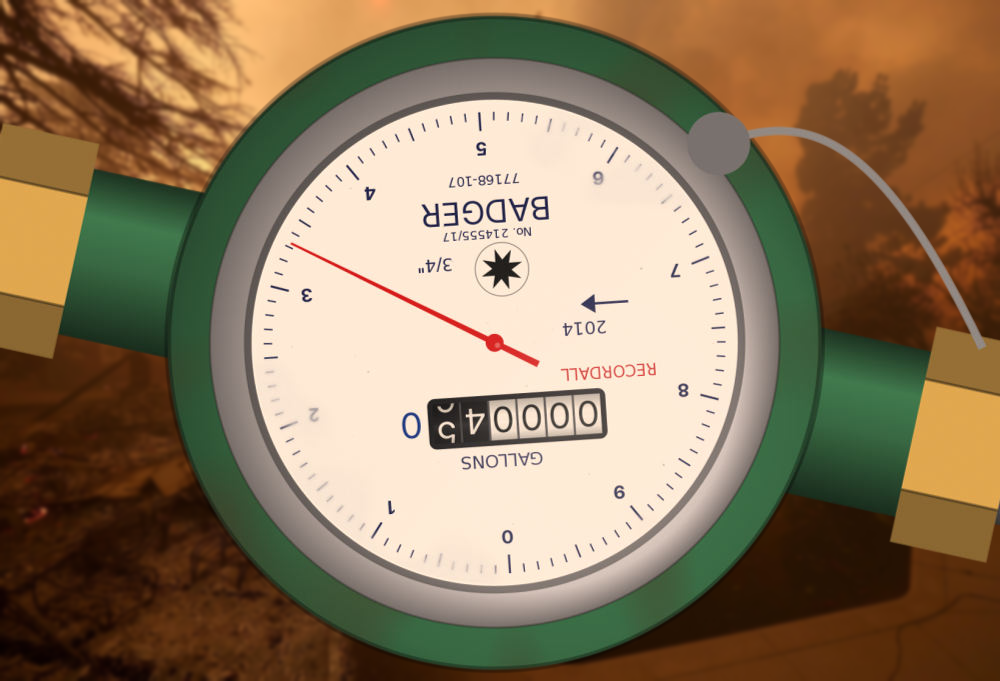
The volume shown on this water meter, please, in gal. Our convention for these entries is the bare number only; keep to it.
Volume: 453.3
